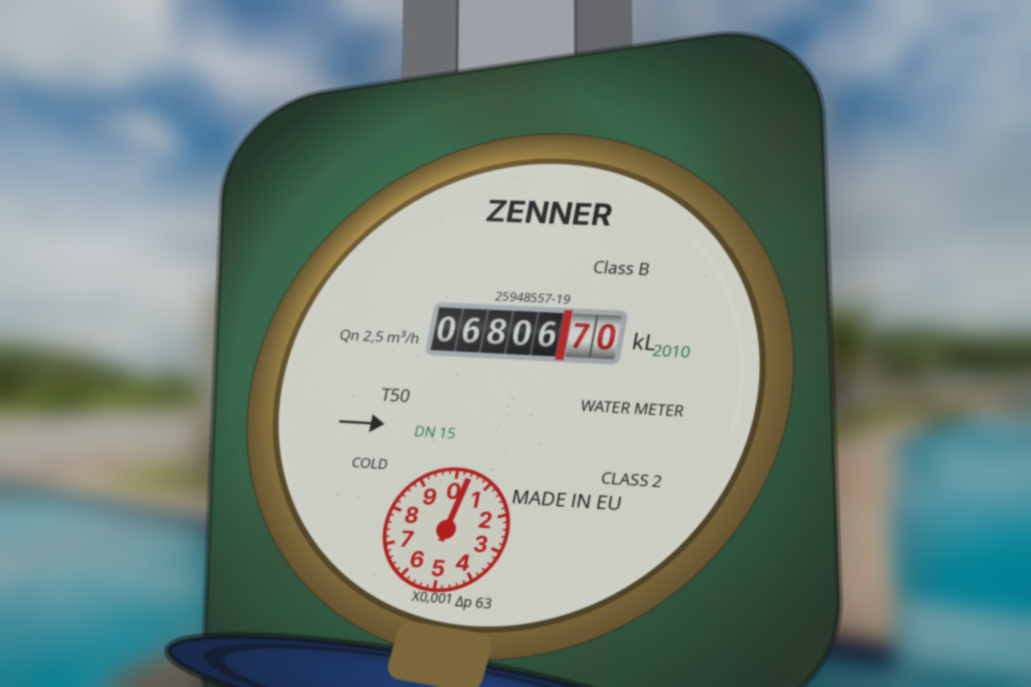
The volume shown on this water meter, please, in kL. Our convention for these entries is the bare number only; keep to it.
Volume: 6806.700
